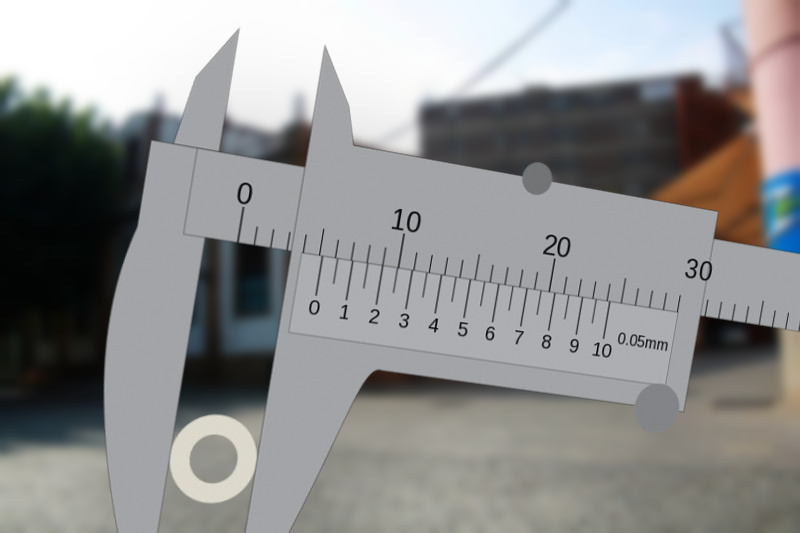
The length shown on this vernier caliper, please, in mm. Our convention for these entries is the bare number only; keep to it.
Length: 5.2
